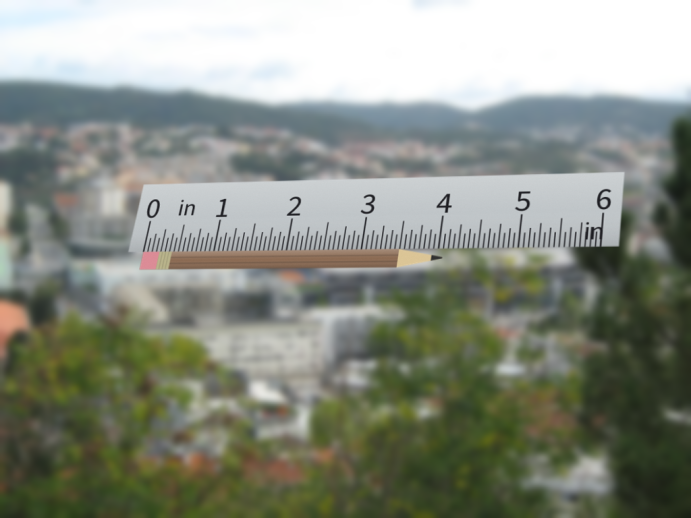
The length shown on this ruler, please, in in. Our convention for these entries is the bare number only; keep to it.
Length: 4.0625
